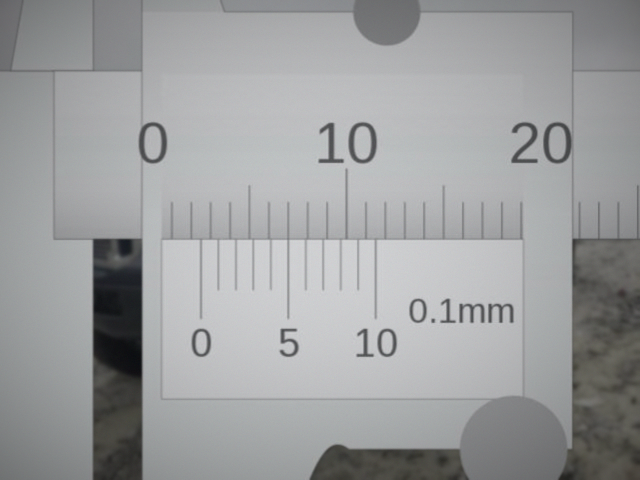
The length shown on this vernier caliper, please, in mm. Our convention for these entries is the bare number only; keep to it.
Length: 2.5
